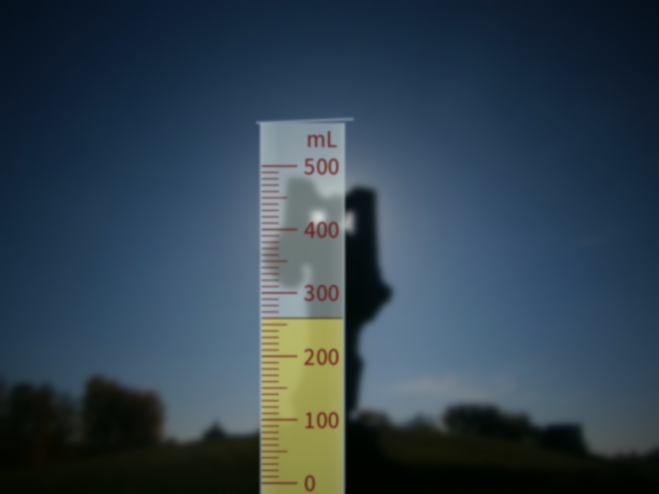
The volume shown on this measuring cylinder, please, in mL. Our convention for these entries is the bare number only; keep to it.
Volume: 260
